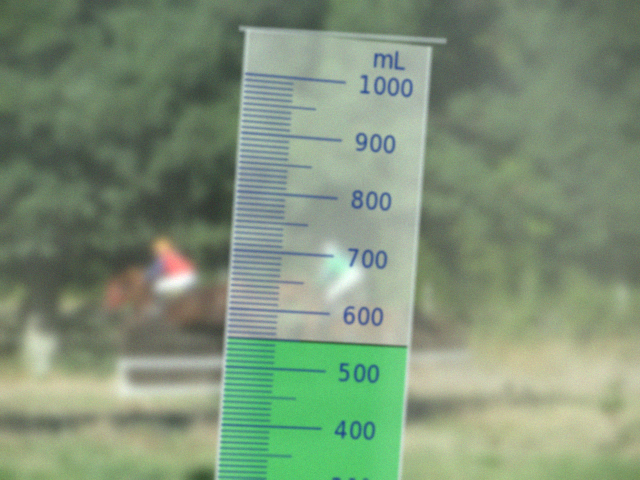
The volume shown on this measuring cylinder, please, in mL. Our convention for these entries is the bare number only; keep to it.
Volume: 550
